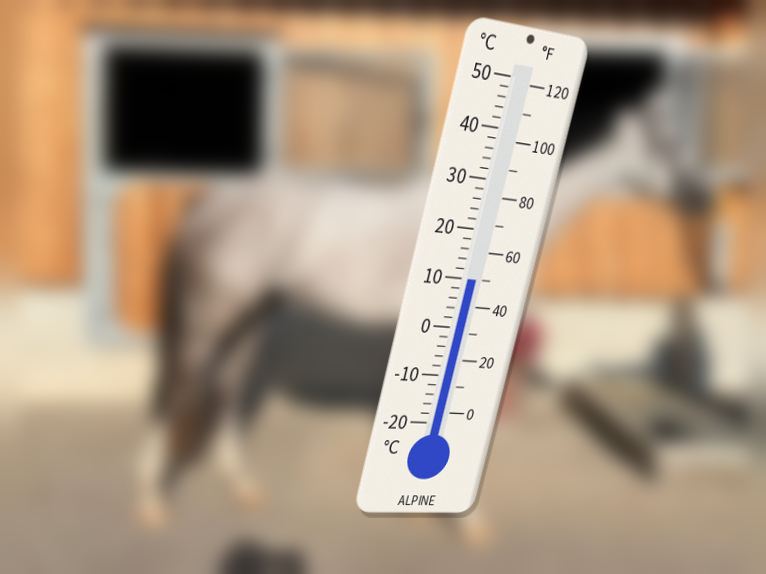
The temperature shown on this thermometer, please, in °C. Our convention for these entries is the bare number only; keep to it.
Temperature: 10
